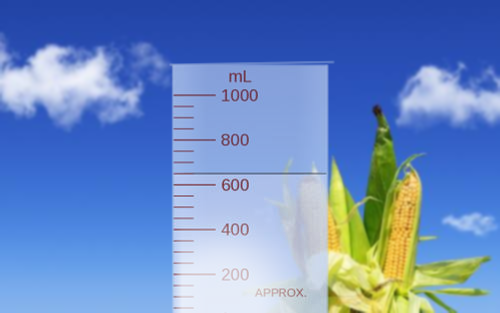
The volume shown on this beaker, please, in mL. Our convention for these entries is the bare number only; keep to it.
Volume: 650
